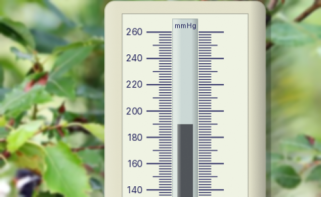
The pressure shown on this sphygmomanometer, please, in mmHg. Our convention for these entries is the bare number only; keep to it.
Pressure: 190
